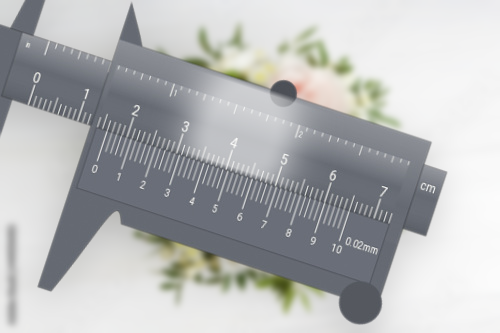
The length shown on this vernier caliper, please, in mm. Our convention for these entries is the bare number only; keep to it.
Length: 16.0
